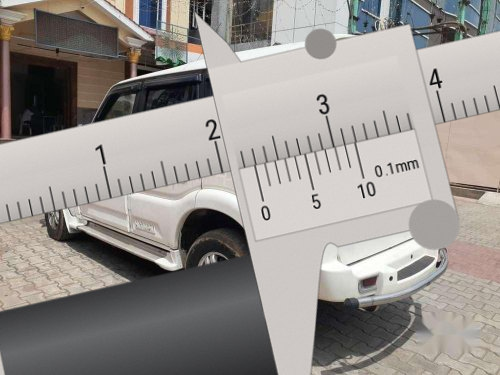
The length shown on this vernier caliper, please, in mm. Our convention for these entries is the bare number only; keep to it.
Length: 22.9
